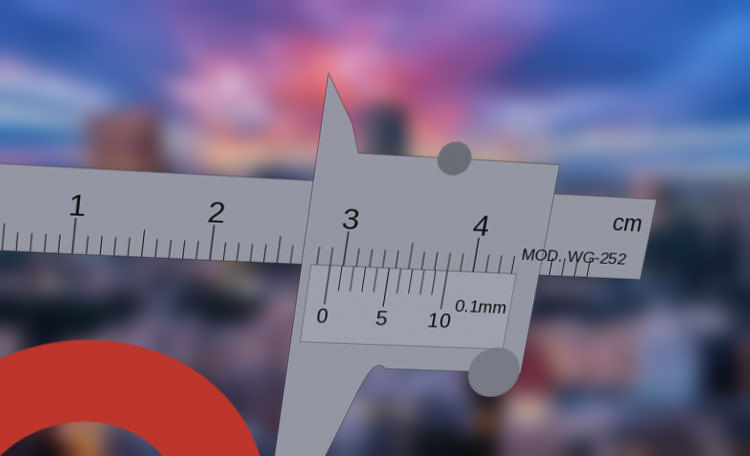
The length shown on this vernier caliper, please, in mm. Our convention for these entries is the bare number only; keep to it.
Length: 29.0
